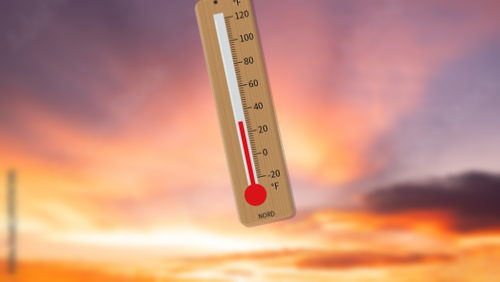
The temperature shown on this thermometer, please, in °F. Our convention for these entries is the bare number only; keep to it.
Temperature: 30
